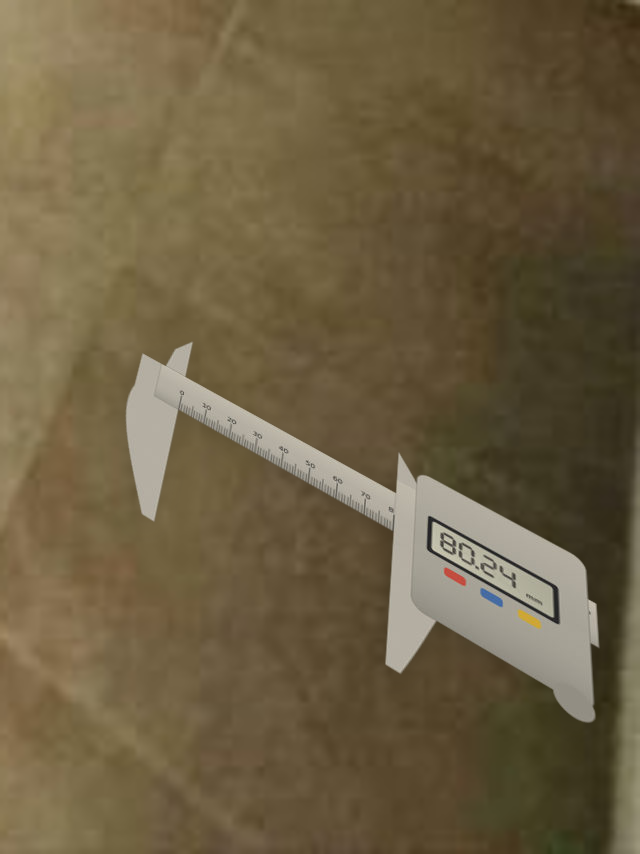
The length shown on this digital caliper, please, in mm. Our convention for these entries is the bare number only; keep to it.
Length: 80.24
